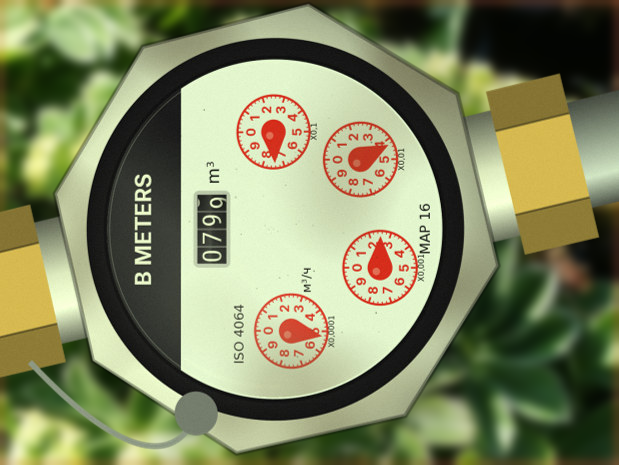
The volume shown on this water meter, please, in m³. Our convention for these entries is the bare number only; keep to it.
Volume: 798.7425
